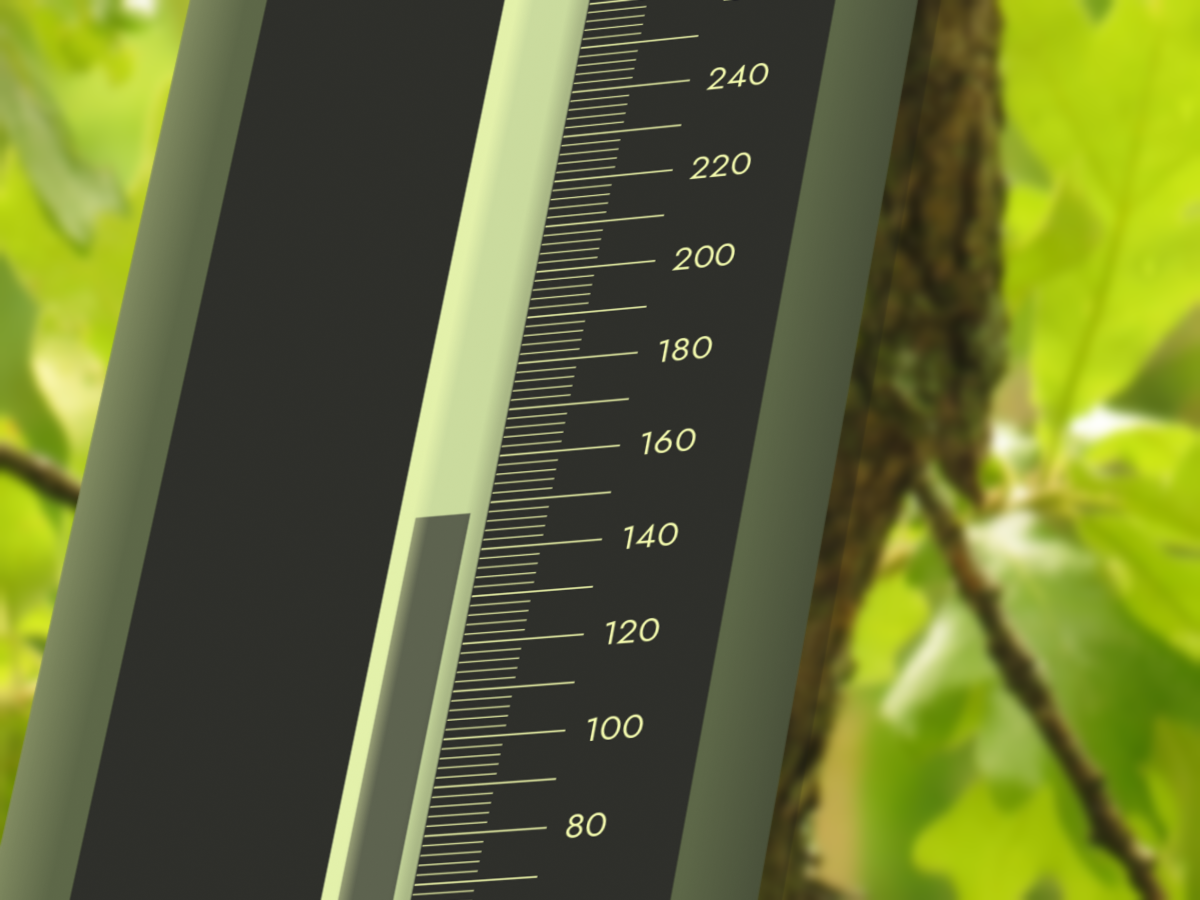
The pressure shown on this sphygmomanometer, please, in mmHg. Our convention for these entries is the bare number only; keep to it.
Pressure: 148
